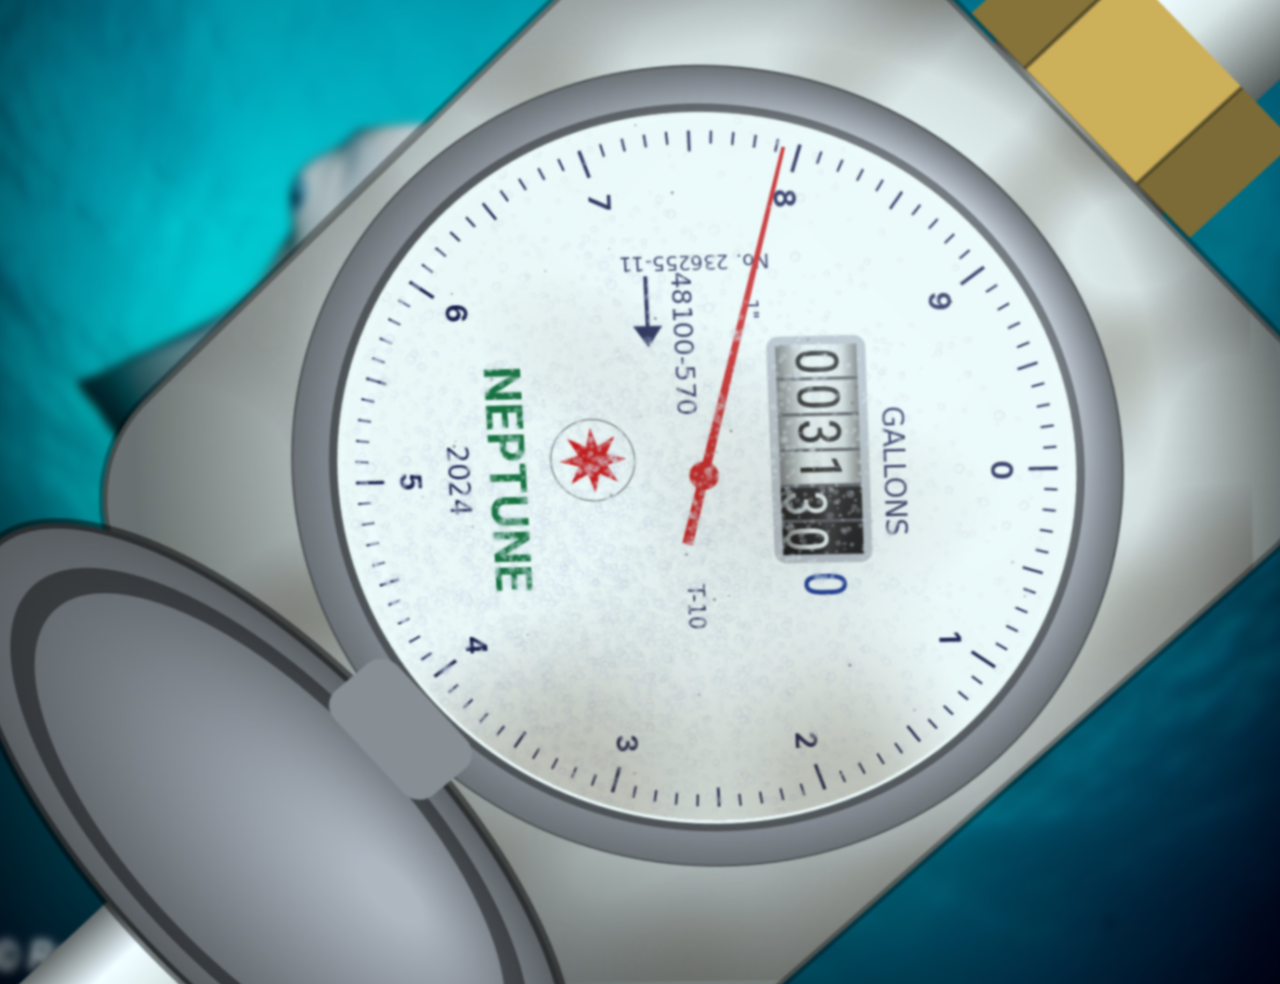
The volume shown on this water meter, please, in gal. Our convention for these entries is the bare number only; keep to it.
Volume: 31297.9
